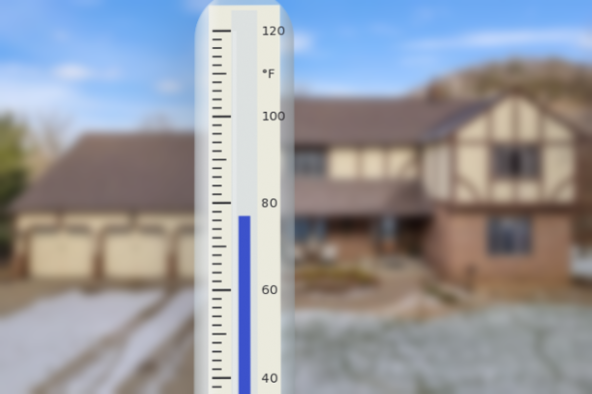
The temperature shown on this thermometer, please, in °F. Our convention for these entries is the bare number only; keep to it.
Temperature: 77
